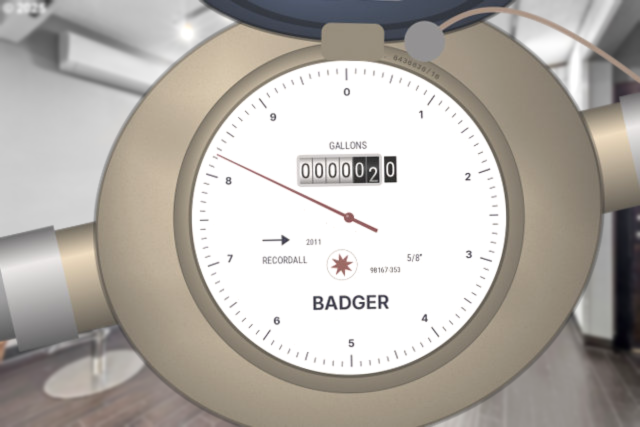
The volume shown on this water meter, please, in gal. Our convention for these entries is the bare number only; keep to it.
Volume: 18.2
